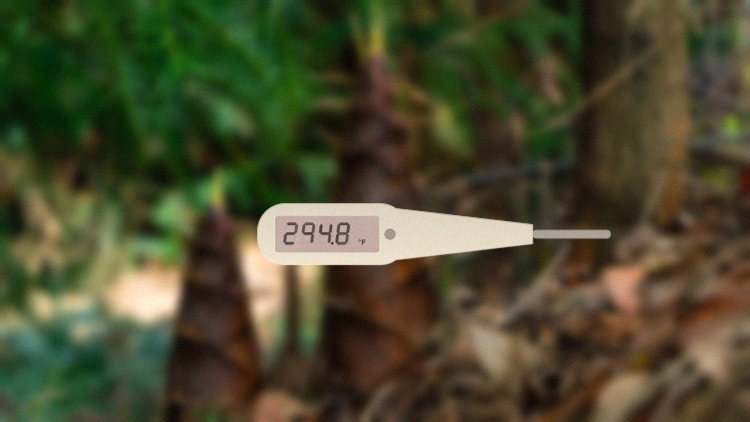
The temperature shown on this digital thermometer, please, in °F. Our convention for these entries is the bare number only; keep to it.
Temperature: 294.8
